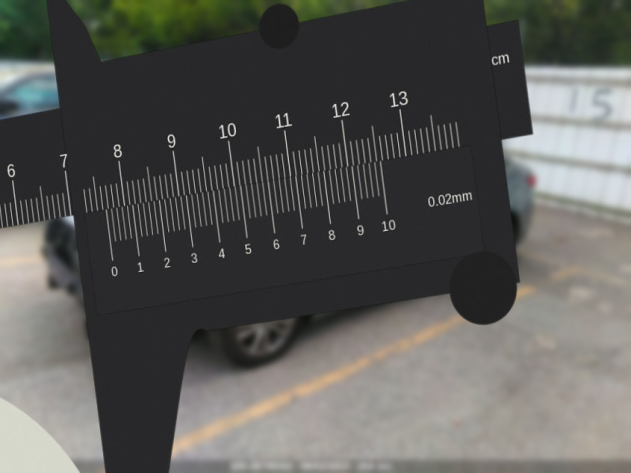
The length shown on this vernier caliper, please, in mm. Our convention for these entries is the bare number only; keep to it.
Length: 76.6
